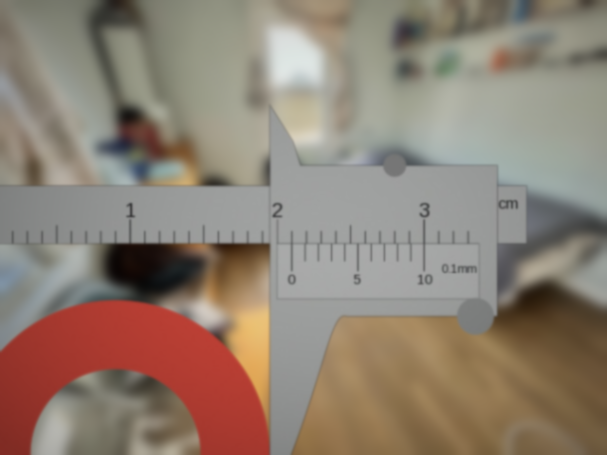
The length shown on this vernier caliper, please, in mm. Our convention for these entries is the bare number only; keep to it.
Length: 21.0
